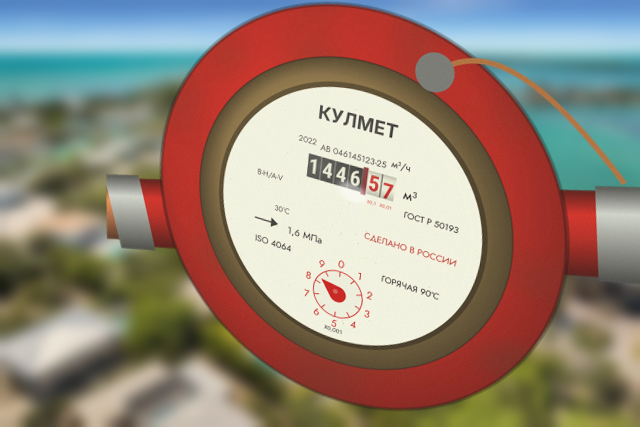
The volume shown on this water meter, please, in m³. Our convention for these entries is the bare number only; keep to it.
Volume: 1446.568
